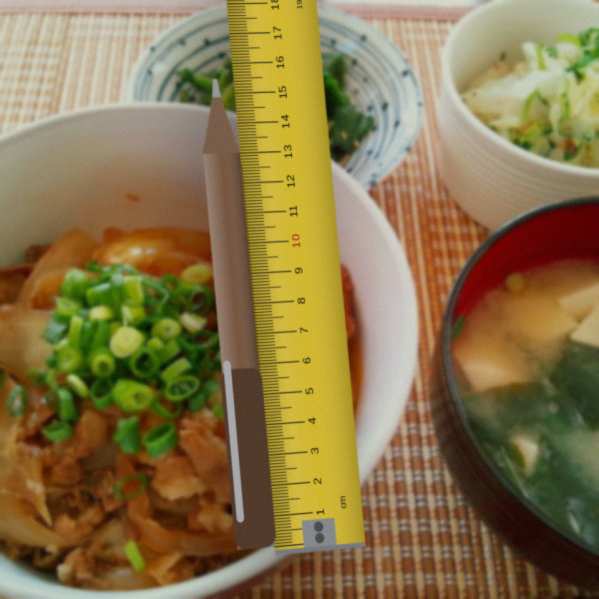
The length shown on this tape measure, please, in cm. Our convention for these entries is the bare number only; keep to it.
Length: 15.5
